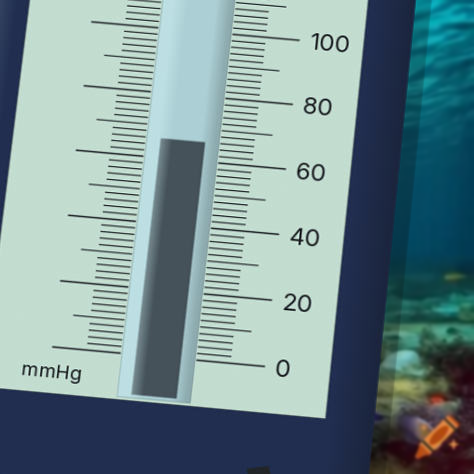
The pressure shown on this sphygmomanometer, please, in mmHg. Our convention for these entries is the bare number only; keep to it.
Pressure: 66
